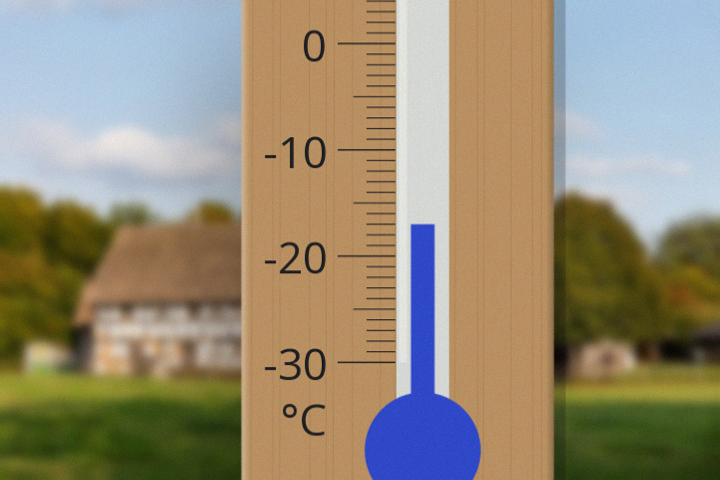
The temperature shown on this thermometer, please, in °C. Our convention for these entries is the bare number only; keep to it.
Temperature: -17
